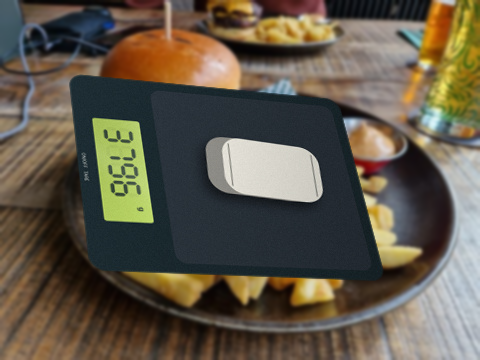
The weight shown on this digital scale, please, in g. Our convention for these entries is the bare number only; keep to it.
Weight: 3796
